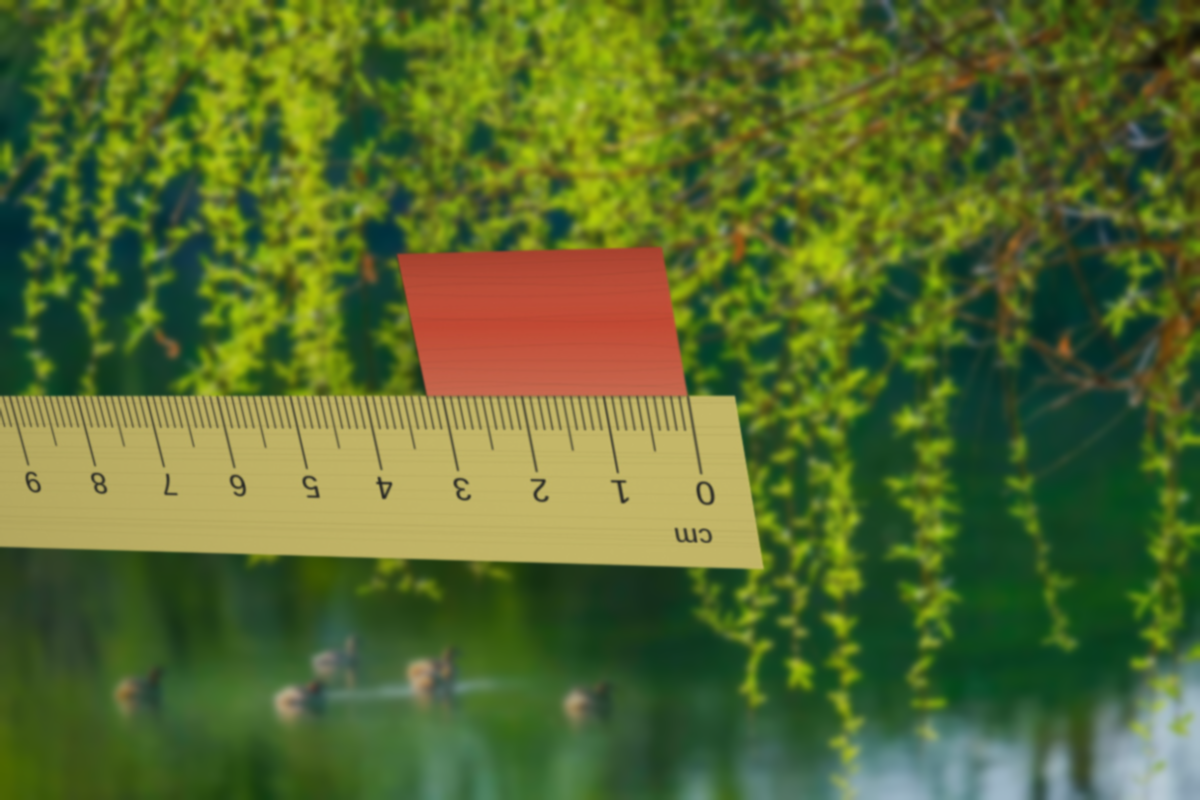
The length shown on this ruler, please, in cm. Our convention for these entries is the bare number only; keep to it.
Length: 3.2
